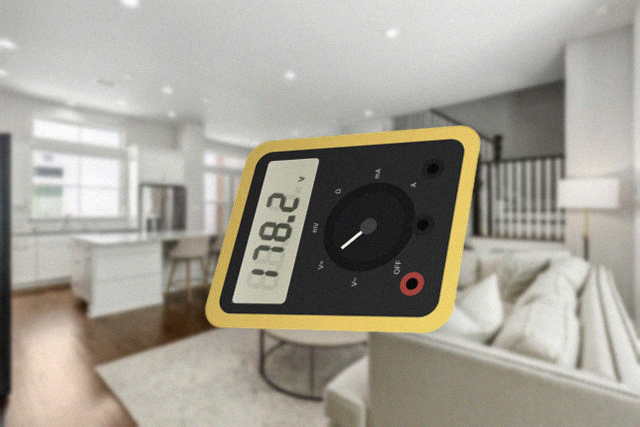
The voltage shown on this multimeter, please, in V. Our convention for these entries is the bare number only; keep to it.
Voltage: 178.2
